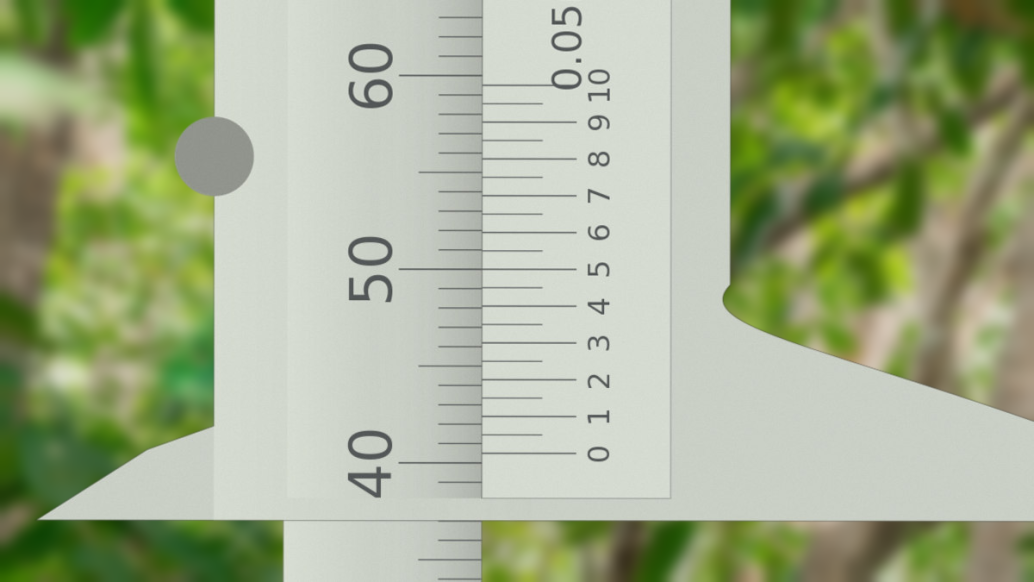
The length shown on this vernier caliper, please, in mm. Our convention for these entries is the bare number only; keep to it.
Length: 40.5
